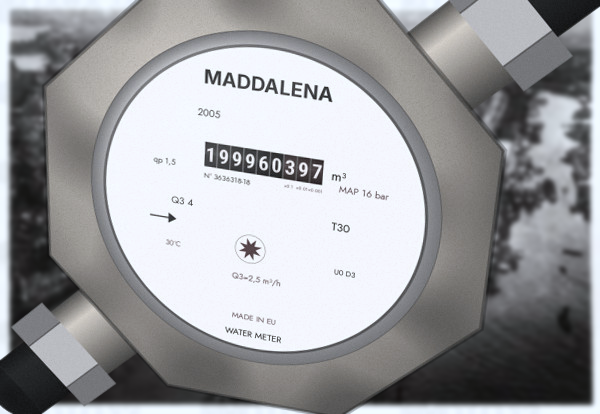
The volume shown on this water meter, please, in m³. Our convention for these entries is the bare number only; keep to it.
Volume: 199960.397
